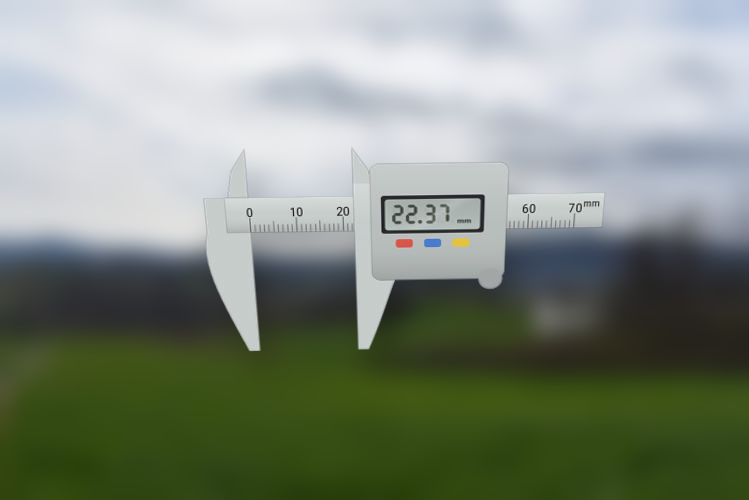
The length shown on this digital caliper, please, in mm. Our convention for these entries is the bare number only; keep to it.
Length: 22.37
